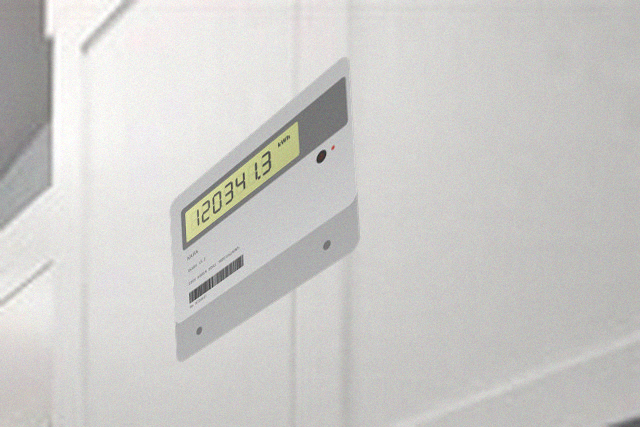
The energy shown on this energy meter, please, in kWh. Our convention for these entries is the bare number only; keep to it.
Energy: 120341.3
